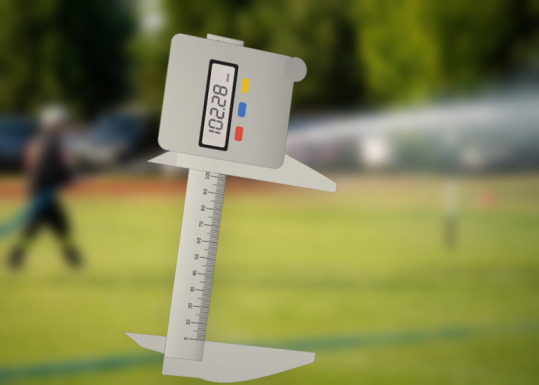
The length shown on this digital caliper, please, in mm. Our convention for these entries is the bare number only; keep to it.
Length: 102.28
